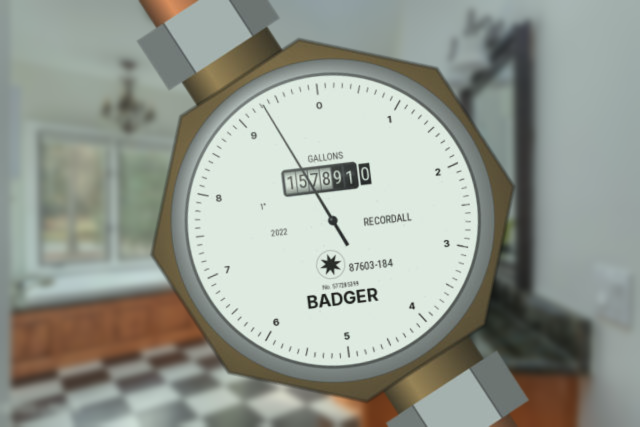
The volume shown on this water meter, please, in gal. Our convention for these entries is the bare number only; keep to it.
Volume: 1578909.3
